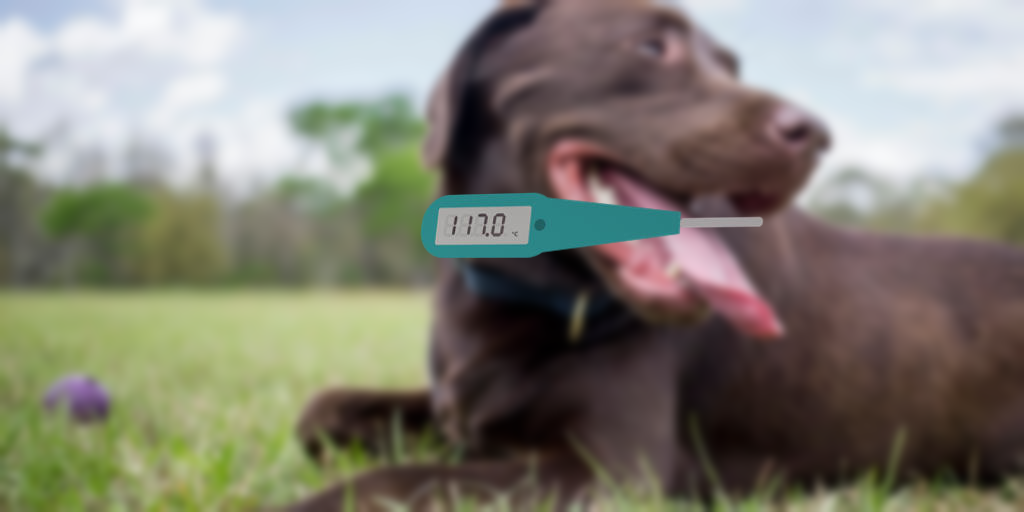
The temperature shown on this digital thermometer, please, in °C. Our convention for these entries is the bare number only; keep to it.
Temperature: 117.0
